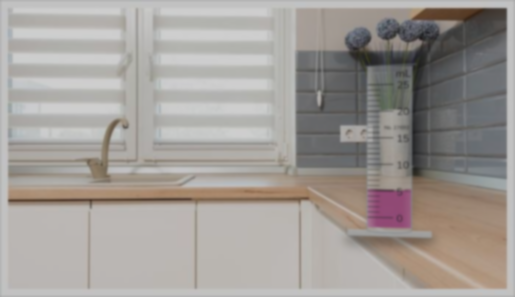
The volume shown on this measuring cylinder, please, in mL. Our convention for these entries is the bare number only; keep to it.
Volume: 5
